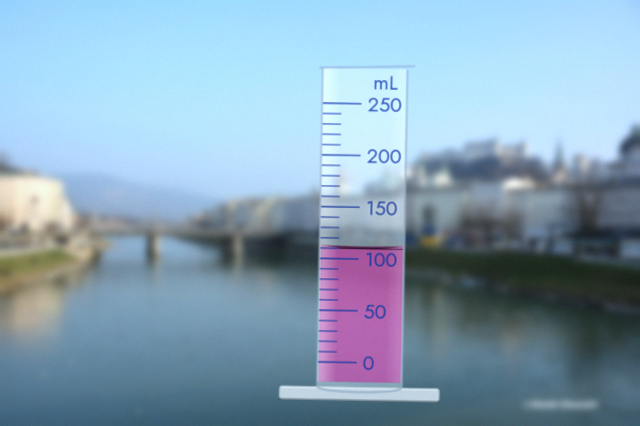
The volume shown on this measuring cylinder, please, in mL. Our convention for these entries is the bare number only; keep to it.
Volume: 110
